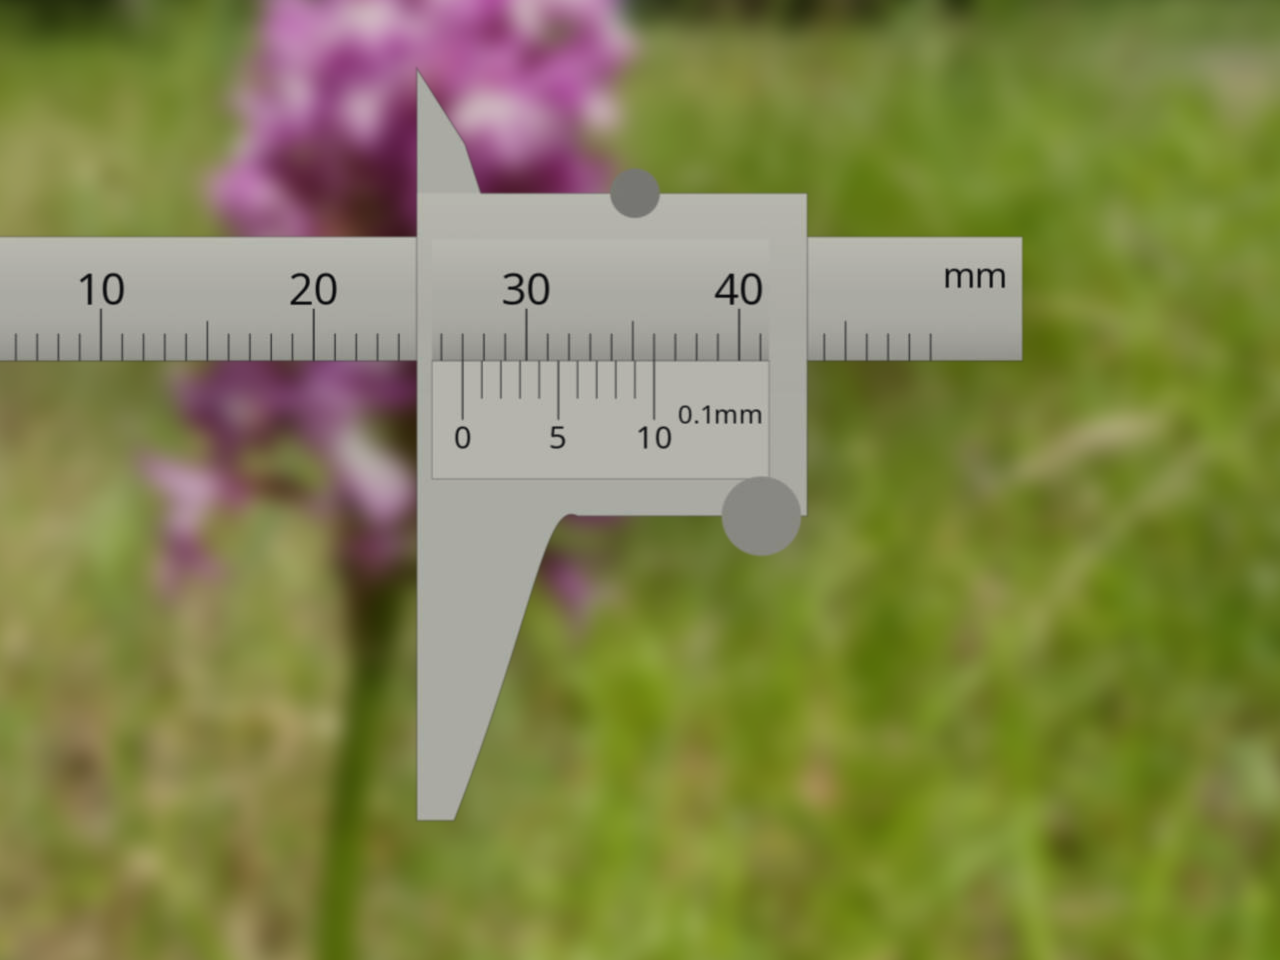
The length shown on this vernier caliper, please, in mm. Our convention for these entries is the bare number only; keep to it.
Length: 27.0
